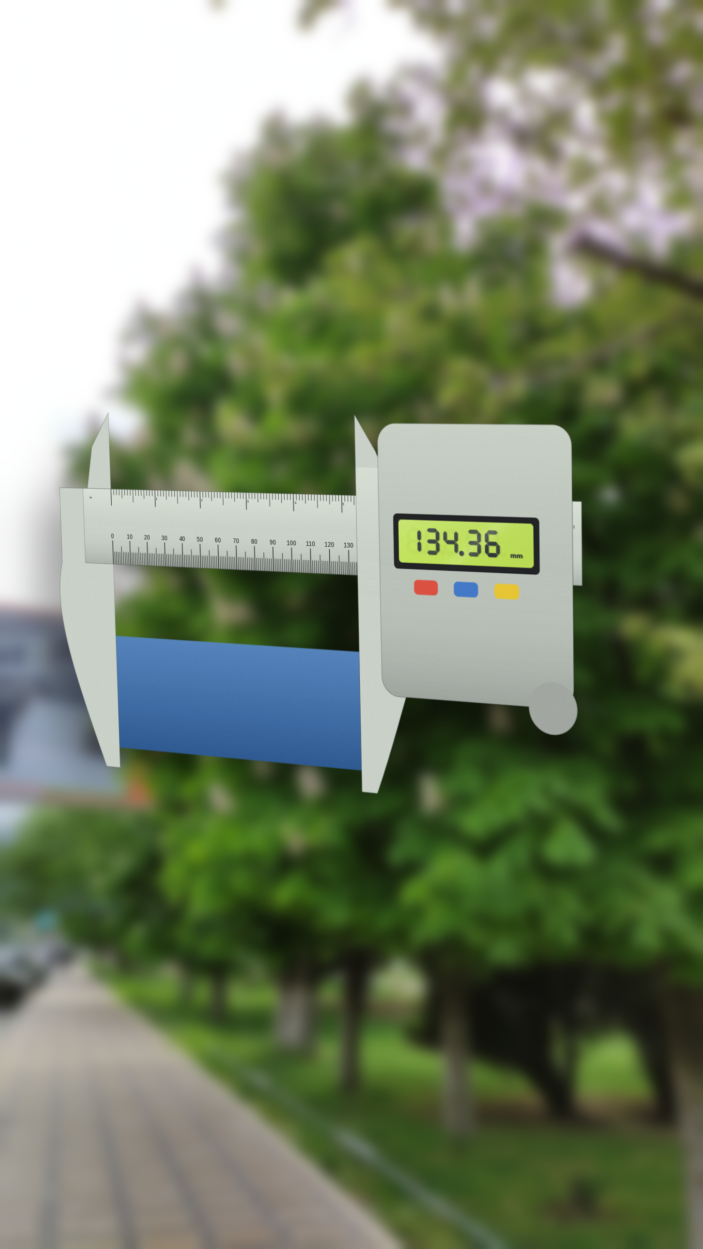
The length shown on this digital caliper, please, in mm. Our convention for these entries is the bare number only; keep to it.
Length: 134.36
